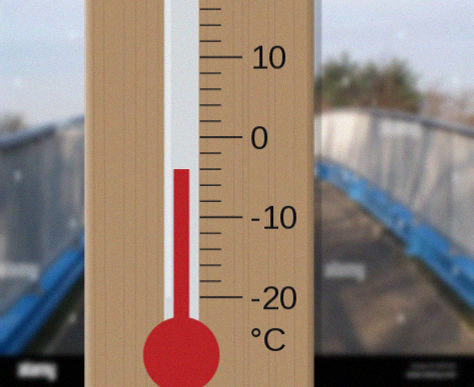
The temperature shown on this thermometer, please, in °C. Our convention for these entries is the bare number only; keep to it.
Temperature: -4
